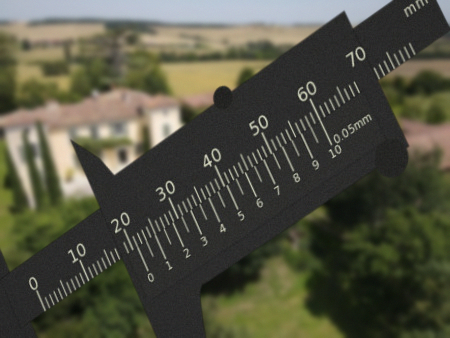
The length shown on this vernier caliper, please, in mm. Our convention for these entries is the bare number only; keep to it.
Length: 21.0
